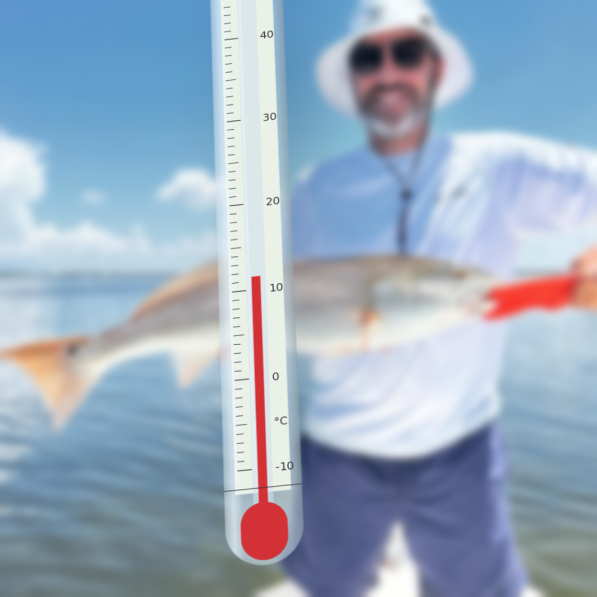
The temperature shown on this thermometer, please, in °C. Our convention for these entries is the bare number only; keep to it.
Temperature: 11.5
